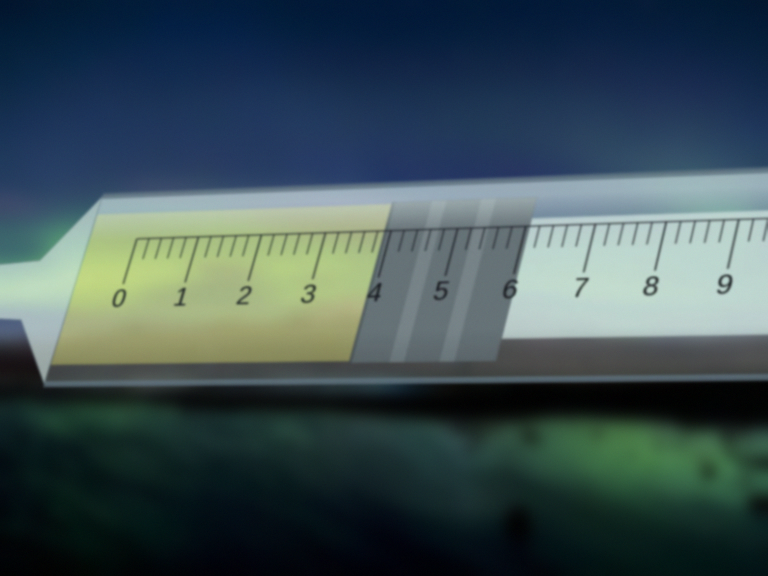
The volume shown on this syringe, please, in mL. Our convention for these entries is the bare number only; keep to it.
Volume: 3.9
